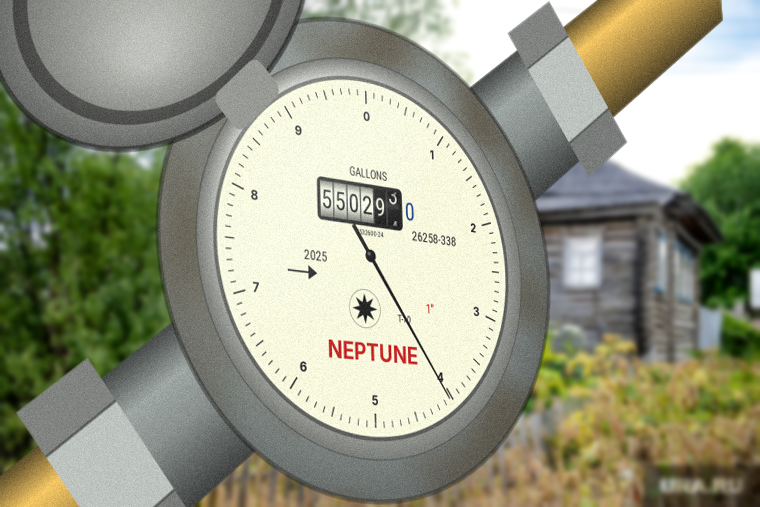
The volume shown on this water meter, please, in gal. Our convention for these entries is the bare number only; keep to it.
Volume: 5502934.0
